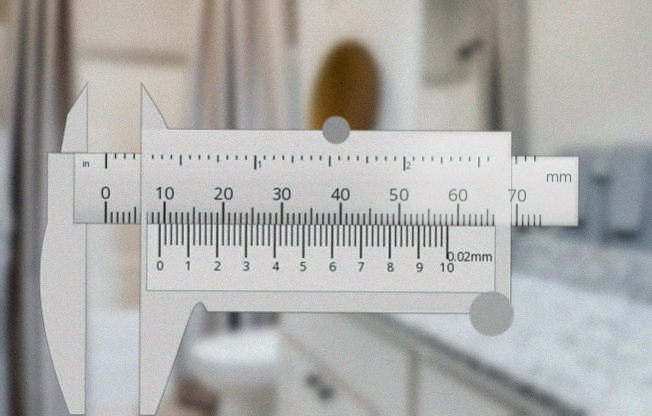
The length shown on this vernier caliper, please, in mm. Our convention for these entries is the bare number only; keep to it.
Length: 9.2
